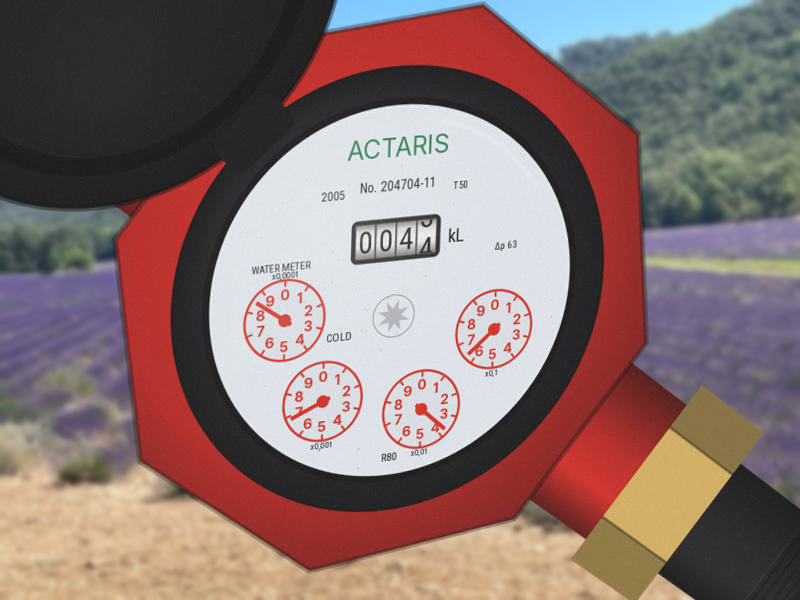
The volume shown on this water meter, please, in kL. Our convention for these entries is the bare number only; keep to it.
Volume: 43.6368
